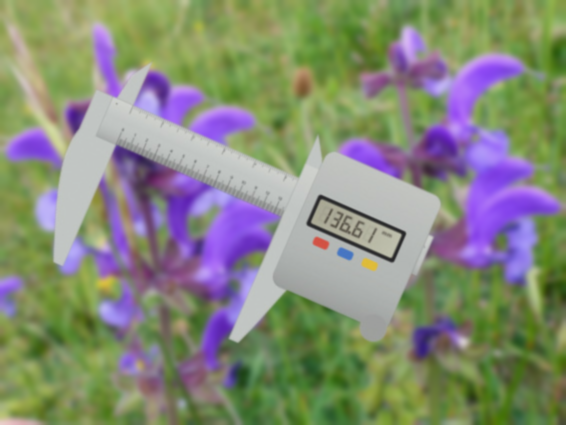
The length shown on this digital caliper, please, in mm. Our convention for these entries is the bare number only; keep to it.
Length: 136.61
